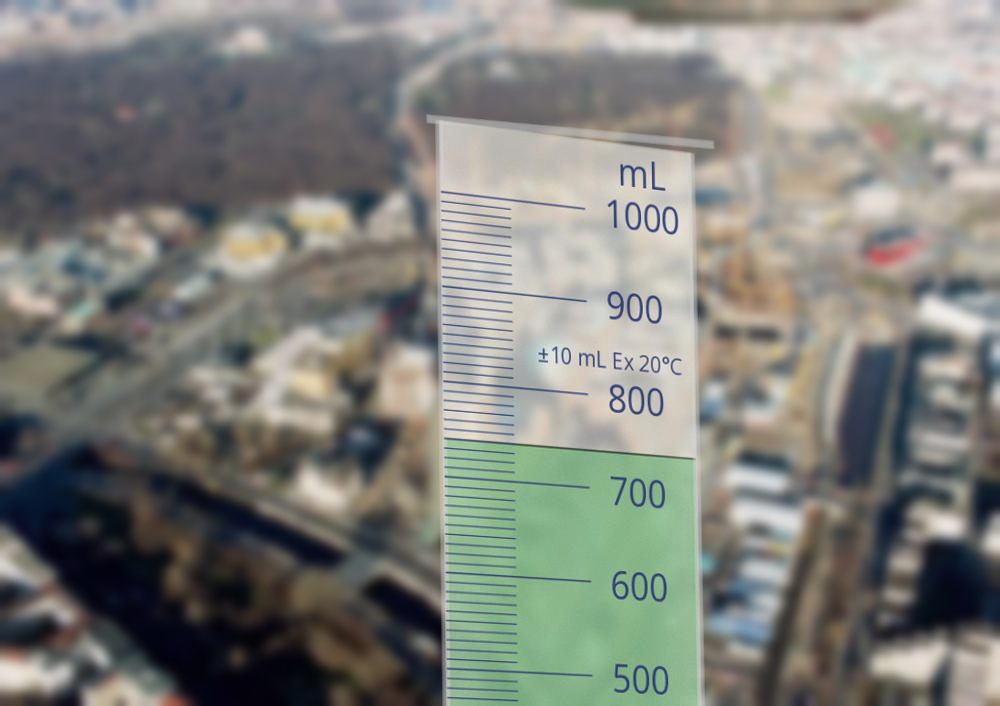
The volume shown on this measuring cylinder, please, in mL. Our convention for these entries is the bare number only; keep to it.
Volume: 740
